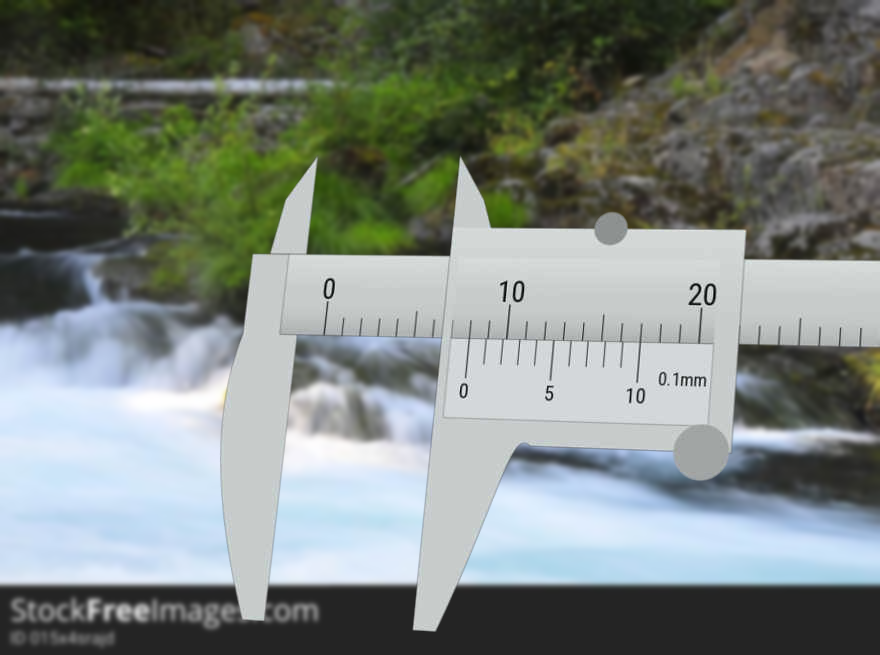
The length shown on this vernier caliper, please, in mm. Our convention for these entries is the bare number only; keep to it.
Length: 8.0
